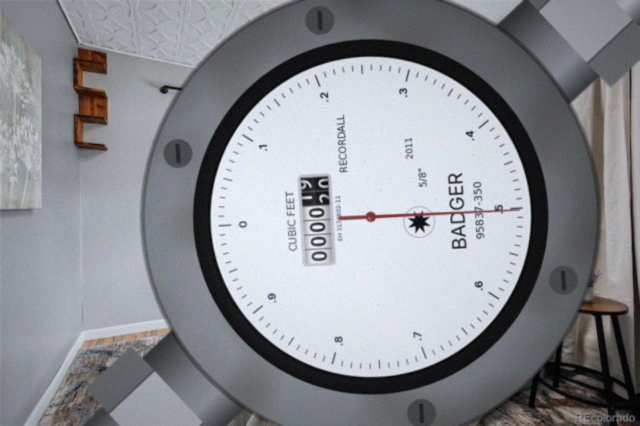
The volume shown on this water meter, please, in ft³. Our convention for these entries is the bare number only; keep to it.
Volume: 19.50
